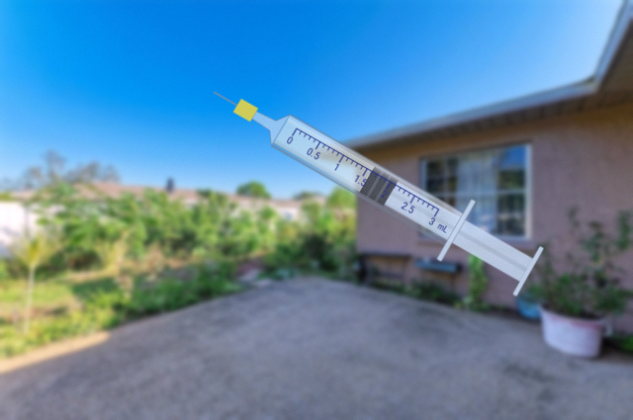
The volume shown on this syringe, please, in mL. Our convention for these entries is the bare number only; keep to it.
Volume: 1.6
